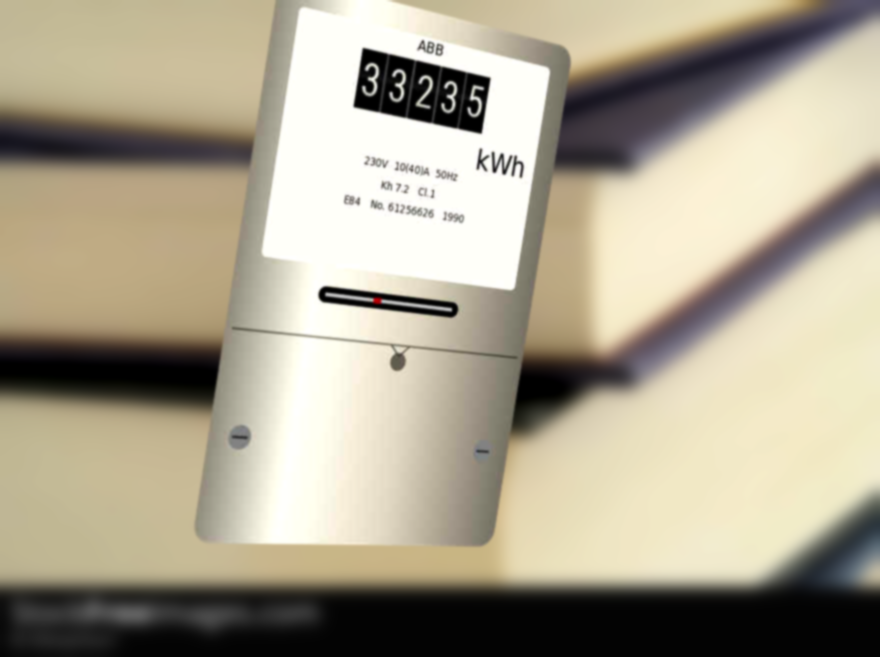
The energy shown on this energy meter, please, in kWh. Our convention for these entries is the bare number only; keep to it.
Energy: 33235
